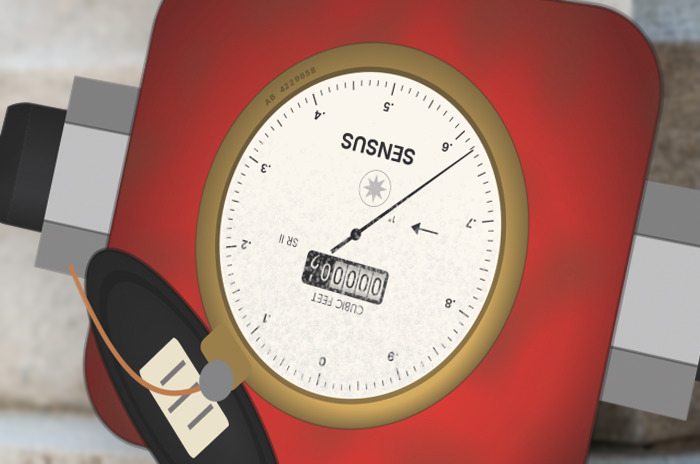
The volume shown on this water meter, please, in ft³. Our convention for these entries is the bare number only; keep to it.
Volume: 1.62
